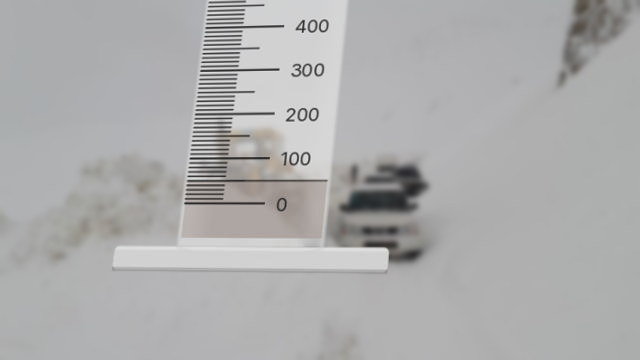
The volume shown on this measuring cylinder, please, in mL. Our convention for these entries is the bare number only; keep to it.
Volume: 50
